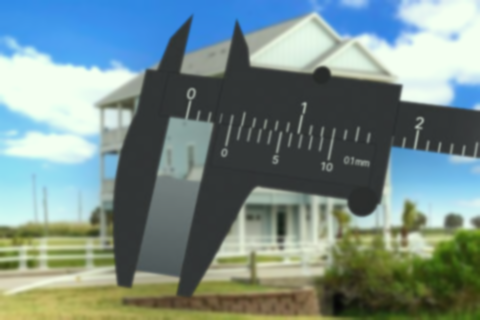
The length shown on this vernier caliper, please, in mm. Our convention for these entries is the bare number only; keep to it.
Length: 4.0
